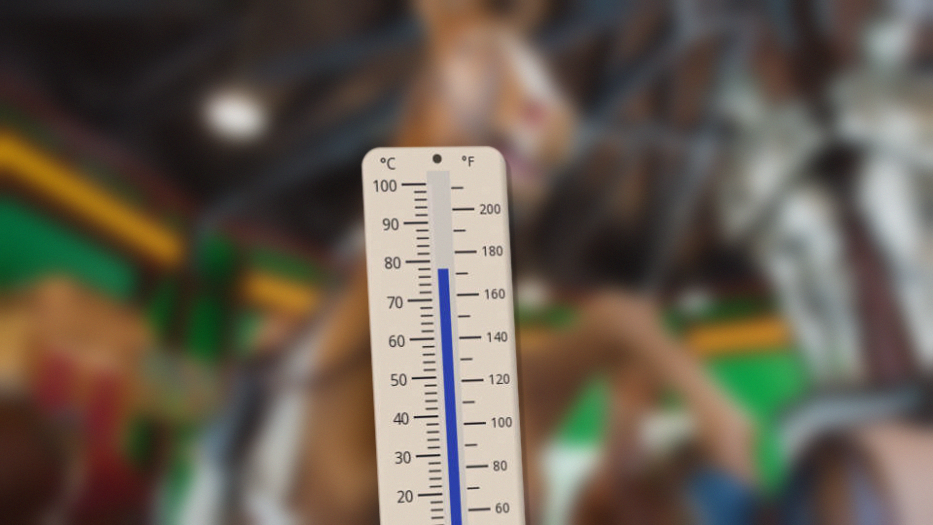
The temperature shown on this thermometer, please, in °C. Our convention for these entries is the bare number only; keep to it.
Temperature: 78
